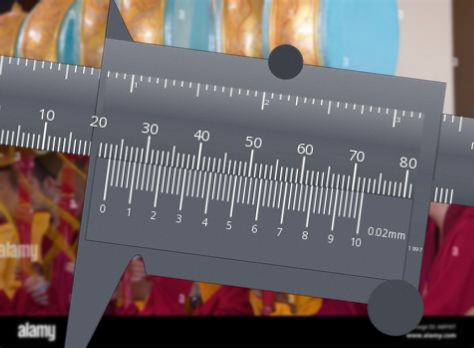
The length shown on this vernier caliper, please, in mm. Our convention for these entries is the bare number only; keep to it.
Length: 23.0
